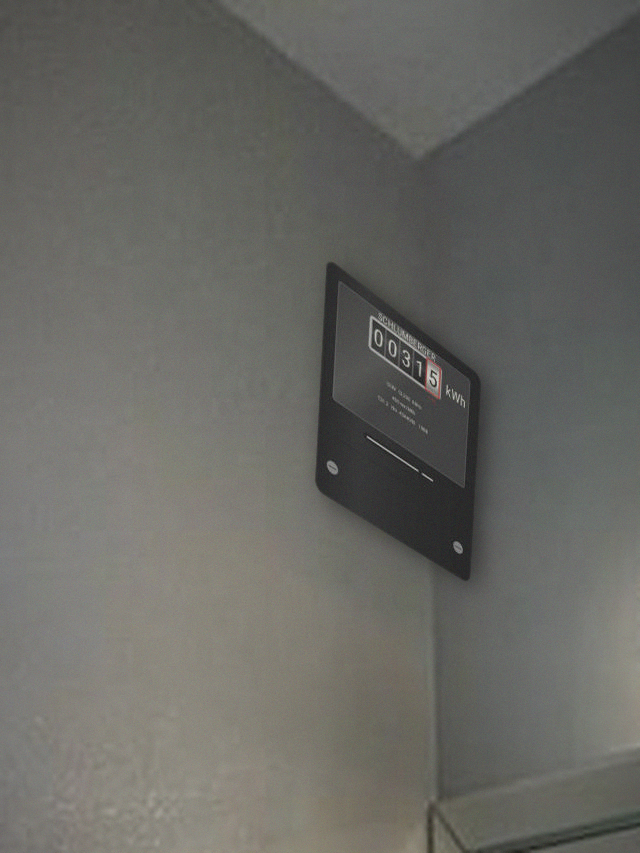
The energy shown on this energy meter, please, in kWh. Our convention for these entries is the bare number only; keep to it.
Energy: 31.5
